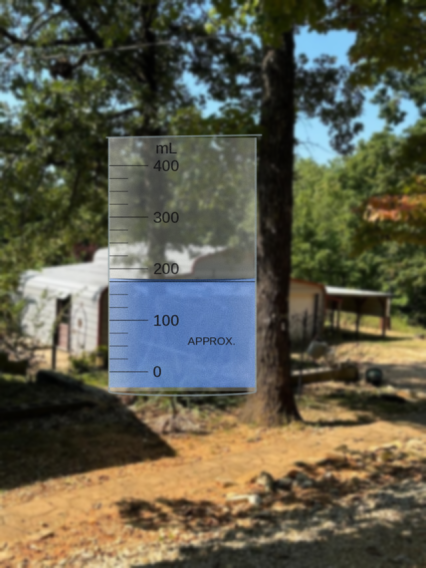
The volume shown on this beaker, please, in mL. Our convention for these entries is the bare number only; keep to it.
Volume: 175
